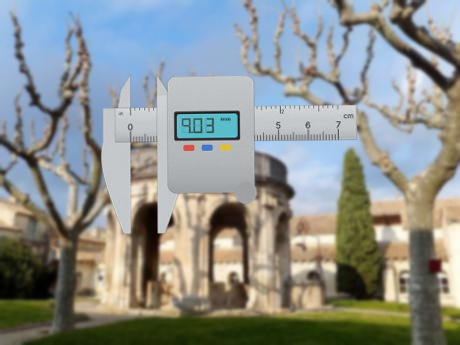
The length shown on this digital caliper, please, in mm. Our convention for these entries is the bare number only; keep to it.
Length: 9.03
